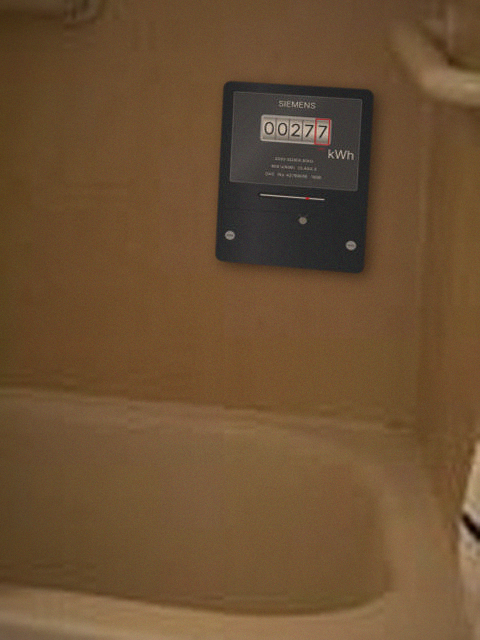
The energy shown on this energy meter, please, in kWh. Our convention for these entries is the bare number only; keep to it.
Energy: 27.7
